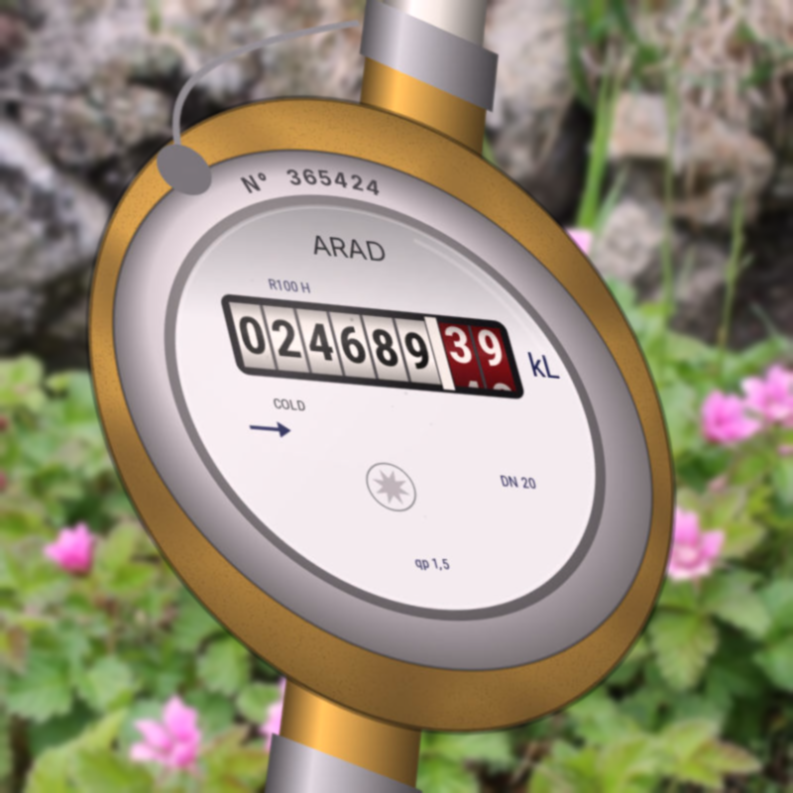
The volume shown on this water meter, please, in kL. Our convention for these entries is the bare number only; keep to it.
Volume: 24689.39
